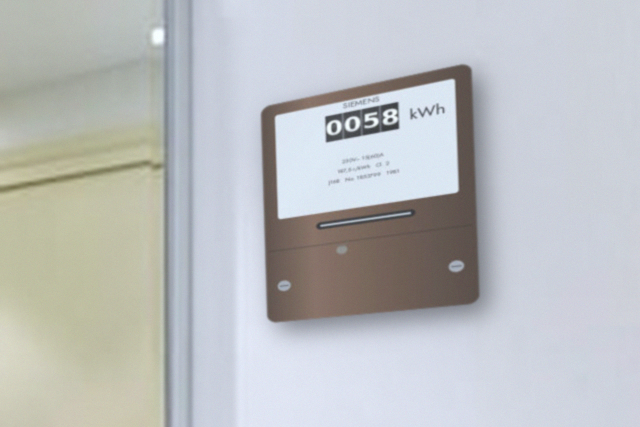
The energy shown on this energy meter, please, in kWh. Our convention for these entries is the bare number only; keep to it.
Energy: 58
